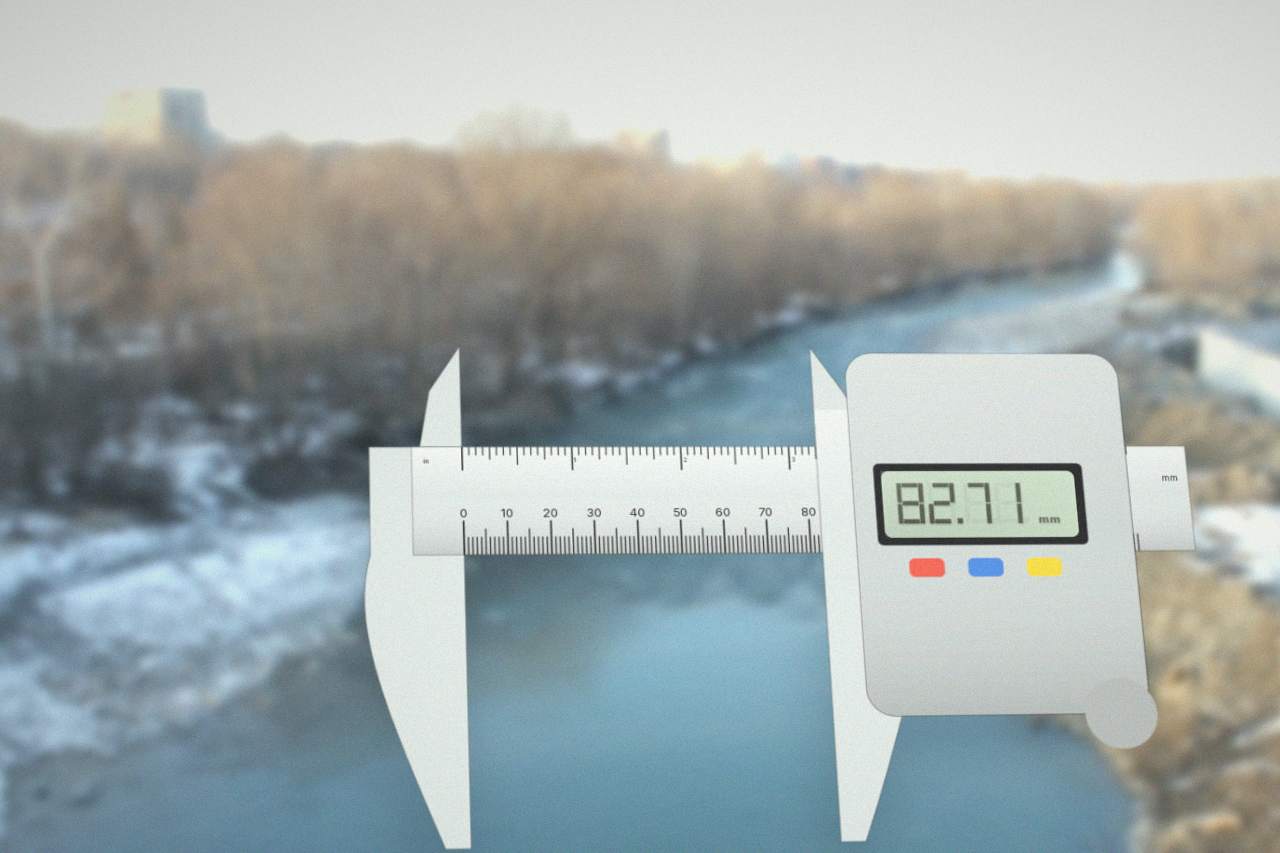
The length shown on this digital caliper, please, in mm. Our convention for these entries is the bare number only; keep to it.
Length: 82.71
